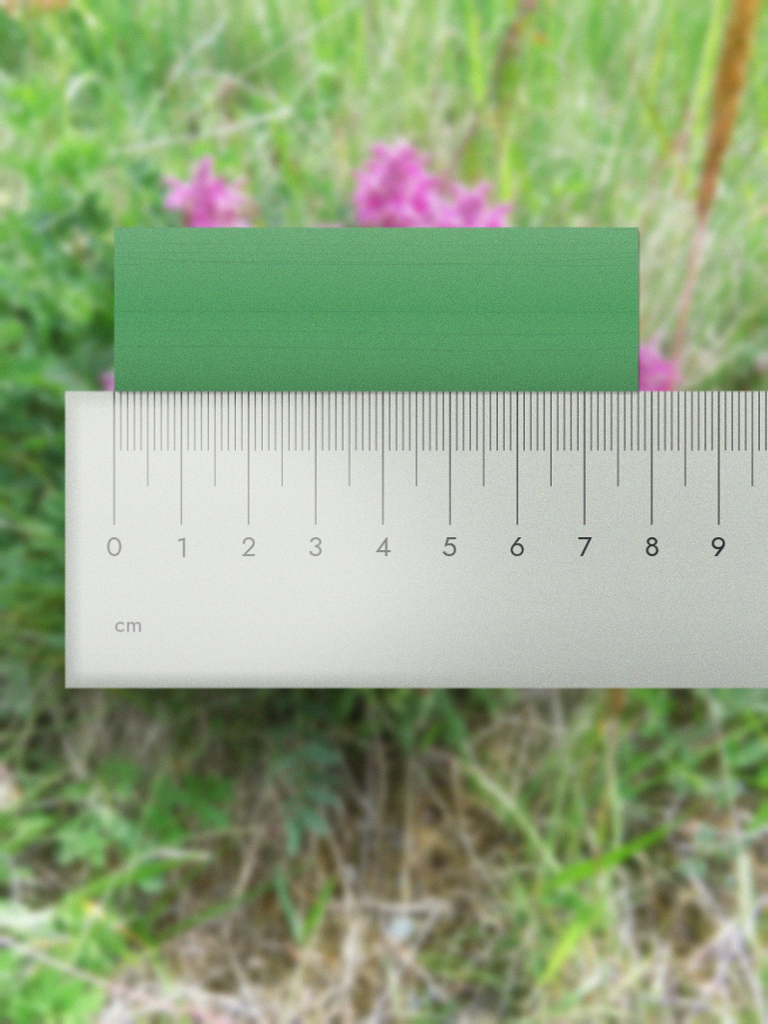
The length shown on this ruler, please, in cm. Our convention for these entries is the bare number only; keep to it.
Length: 7.8
